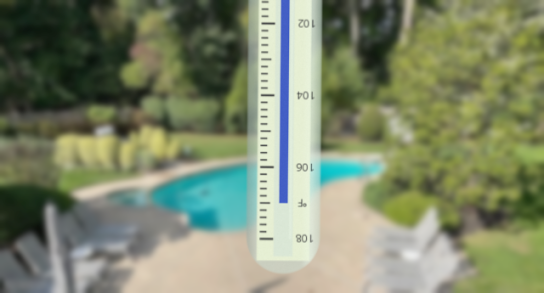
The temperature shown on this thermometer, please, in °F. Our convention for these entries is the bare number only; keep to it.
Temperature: 107
